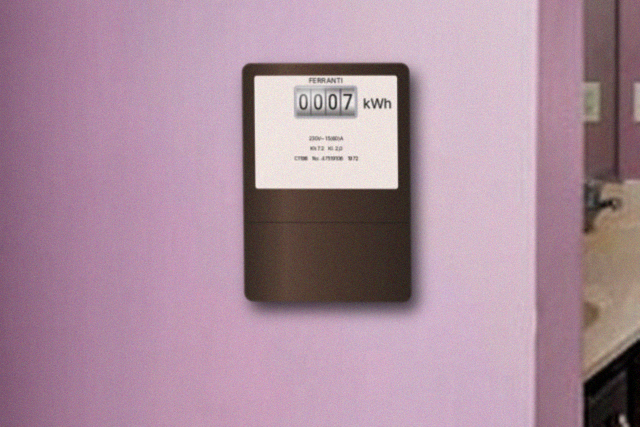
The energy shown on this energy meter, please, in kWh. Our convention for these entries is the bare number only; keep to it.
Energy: 7
